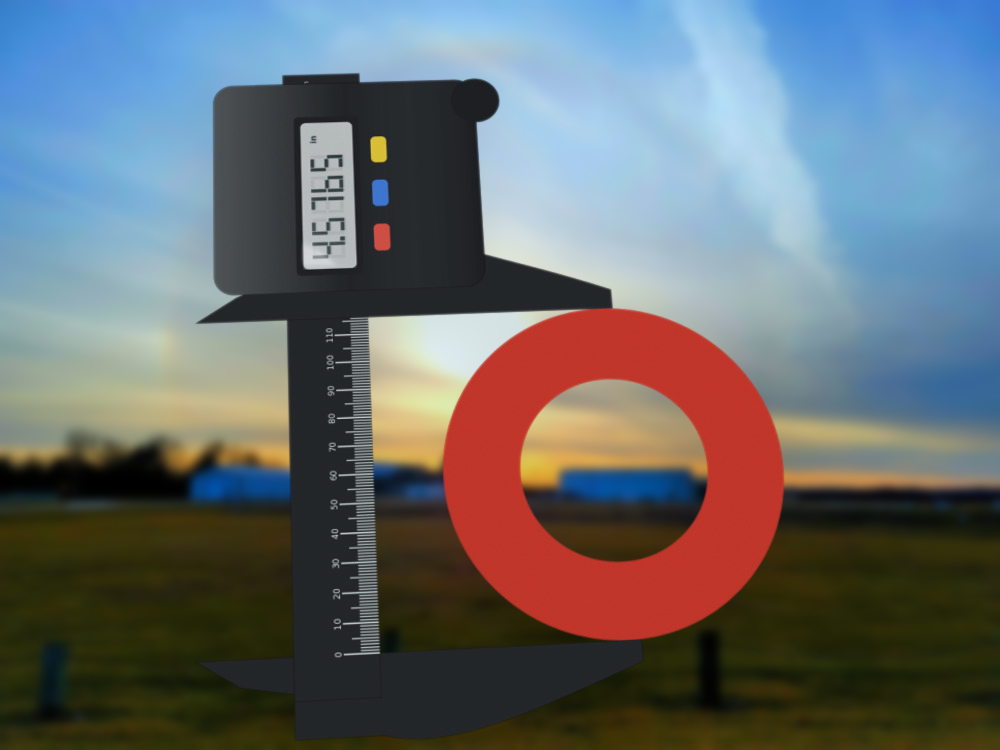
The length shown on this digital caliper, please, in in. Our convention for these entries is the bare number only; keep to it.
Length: 4.5765
